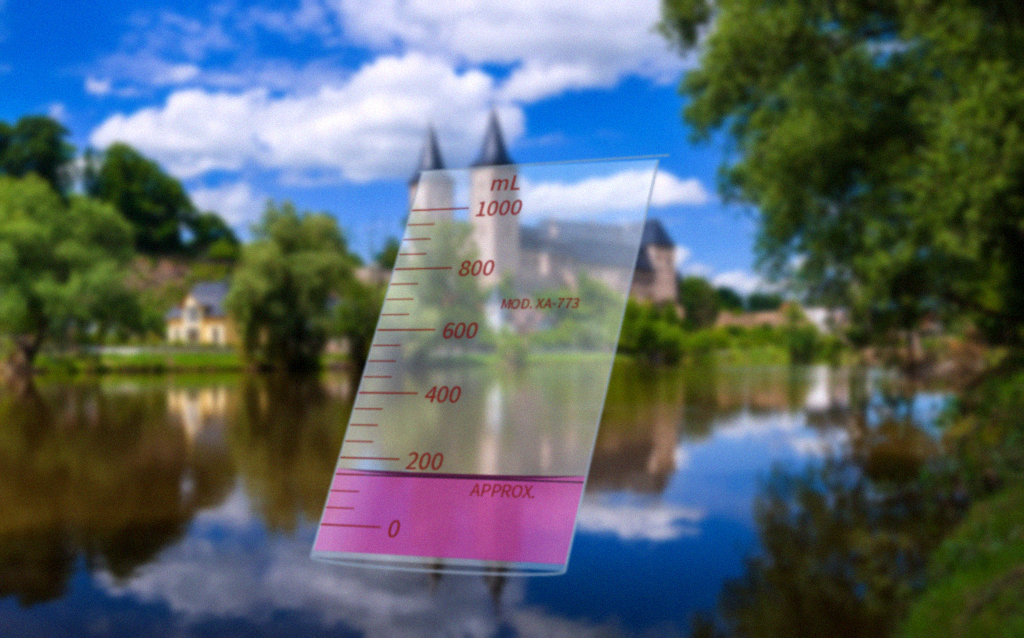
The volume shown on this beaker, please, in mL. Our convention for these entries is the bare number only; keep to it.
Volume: 150
